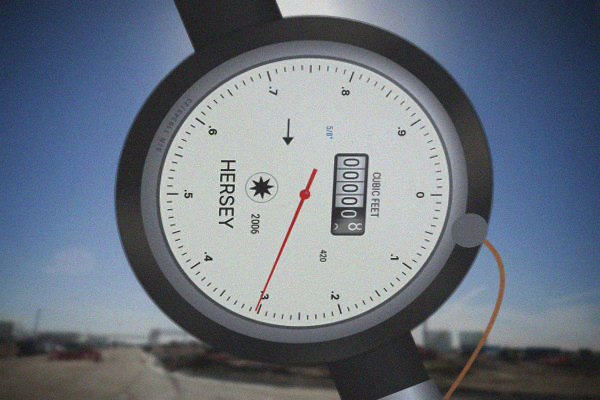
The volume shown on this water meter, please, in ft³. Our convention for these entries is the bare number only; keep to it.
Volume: 8.30
